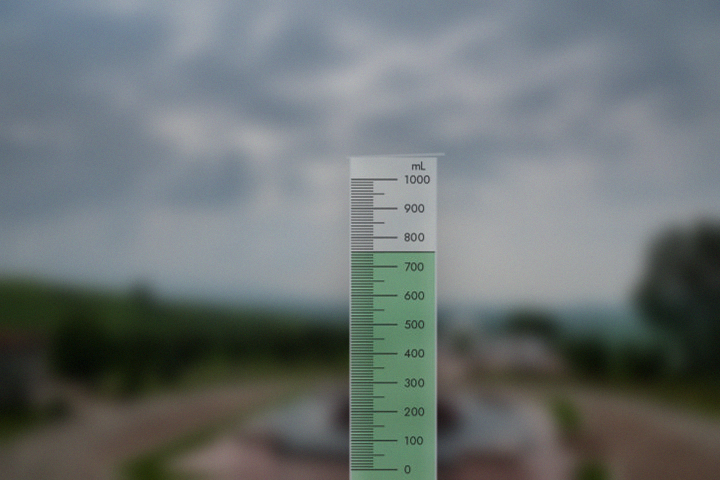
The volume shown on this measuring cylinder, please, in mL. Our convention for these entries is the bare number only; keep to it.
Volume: 750
